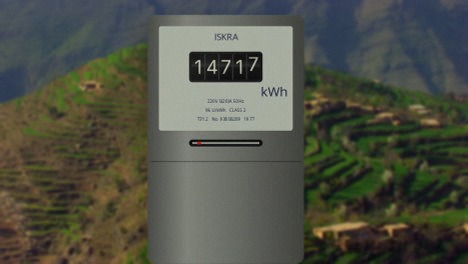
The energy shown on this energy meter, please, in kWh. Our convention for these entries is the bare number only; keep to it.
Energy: 14717
